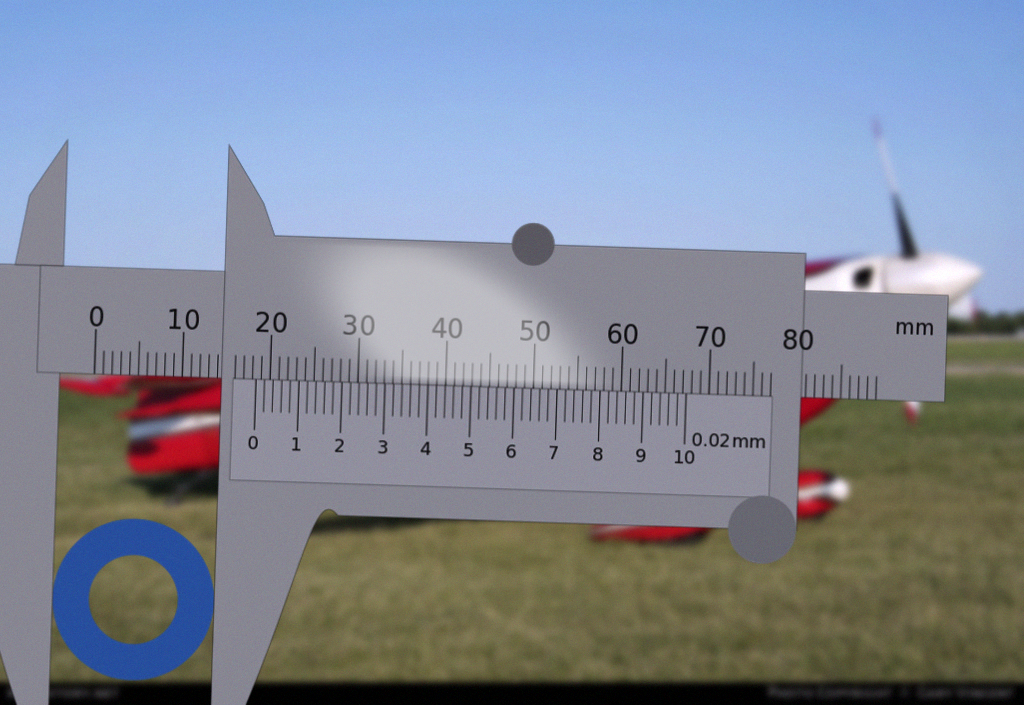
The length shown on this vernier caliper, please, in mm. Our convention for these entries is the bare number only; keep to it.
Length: 18.4
